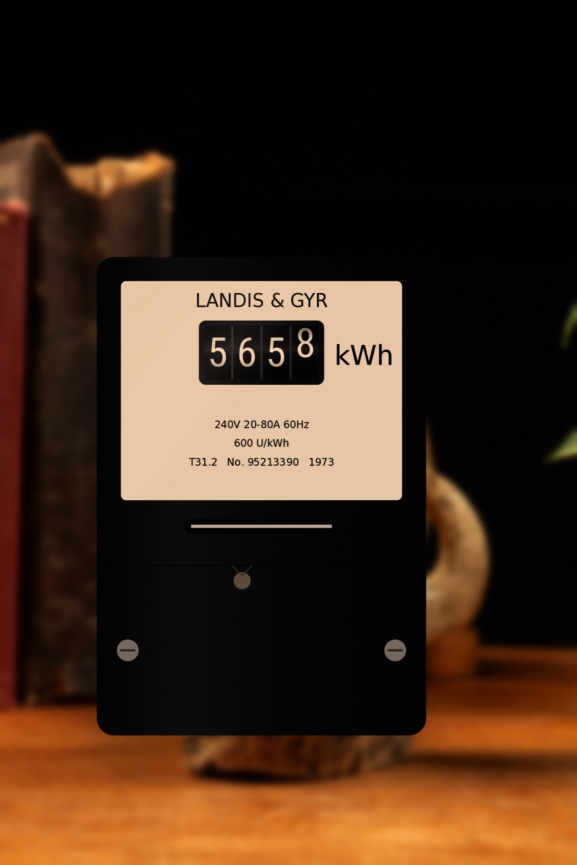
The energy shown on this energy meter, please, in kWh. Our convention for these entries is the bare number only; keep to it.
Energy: 5658
